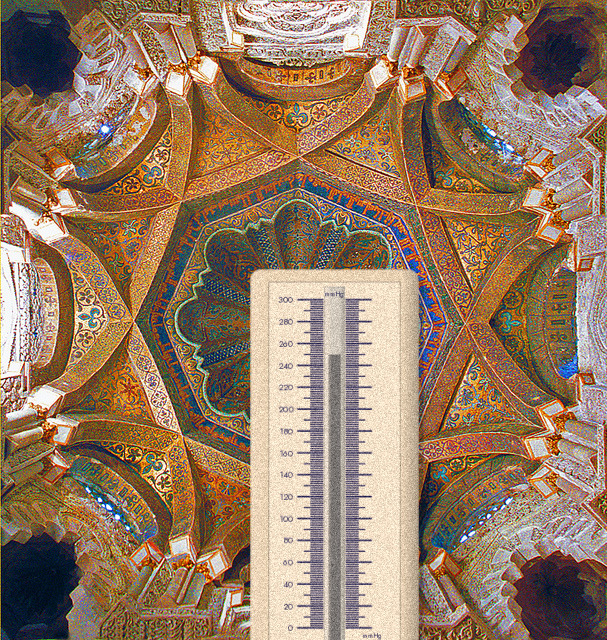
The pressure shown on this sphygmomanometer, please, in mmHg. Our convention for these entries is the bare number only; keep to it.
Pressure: 250
